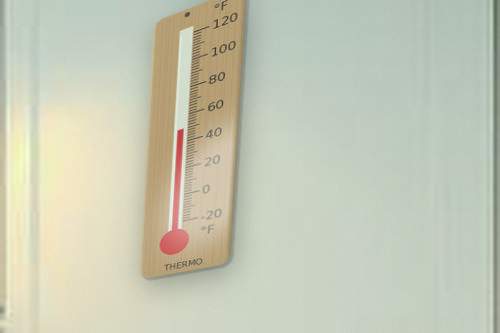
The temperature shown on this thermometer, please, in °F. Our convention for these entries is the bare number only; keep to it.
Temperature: 50
